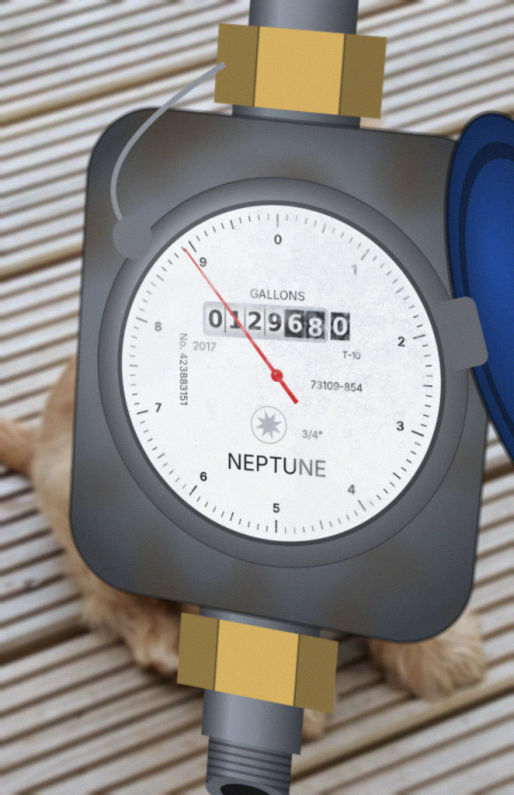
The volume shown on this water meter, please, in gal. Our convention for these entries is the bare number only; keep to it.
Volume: 129678.9
